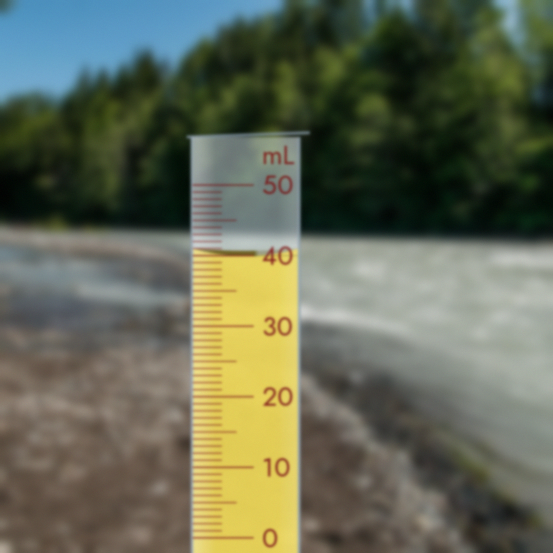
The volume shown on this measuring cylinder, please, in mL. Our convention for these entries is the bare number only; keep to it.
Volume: 40
